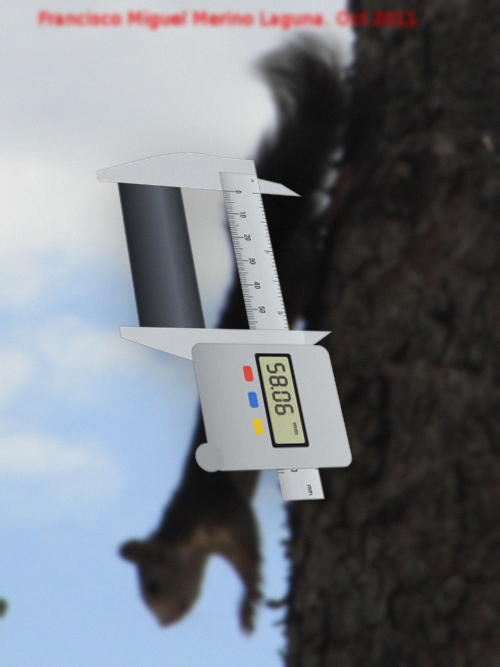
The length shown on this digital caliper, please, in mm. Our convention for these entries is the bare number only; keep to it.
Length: 58.06
